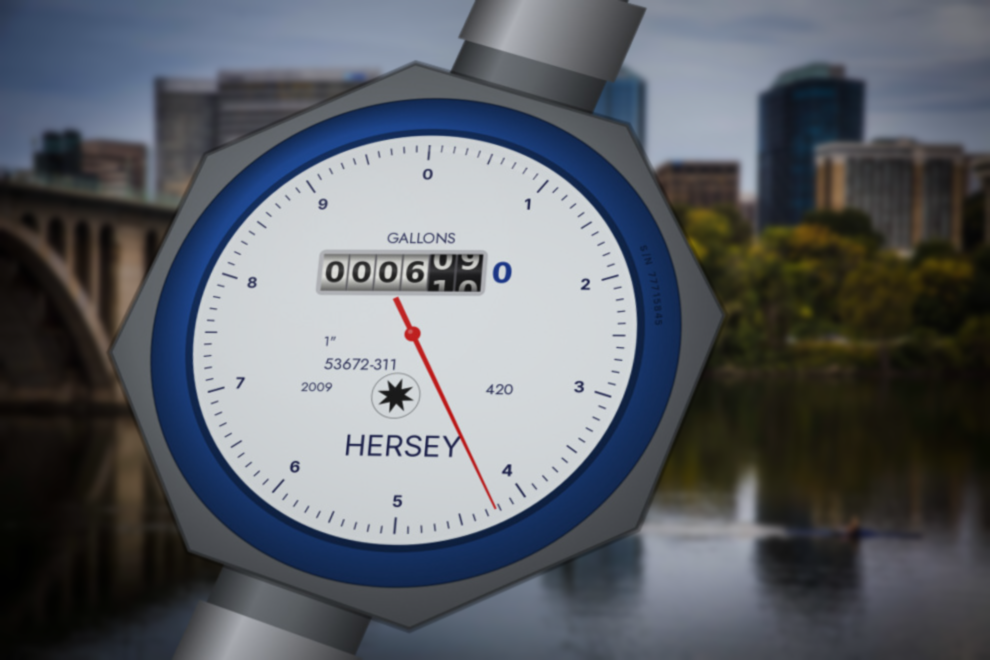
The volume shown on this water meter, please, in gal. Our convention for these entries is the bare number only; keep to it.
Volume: 6094.2
